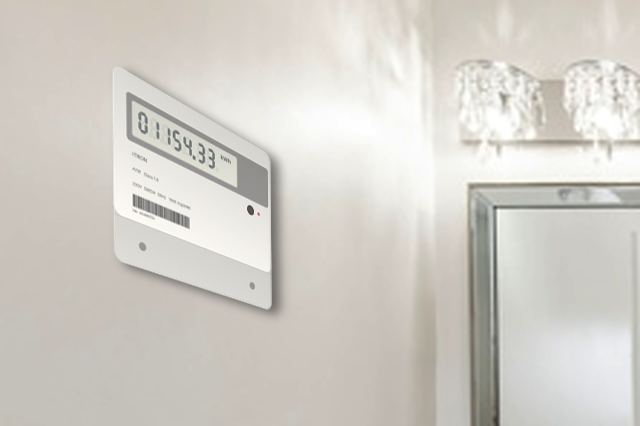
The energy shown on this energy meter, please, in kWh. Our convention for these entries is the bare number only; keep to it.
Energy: 1154.33
